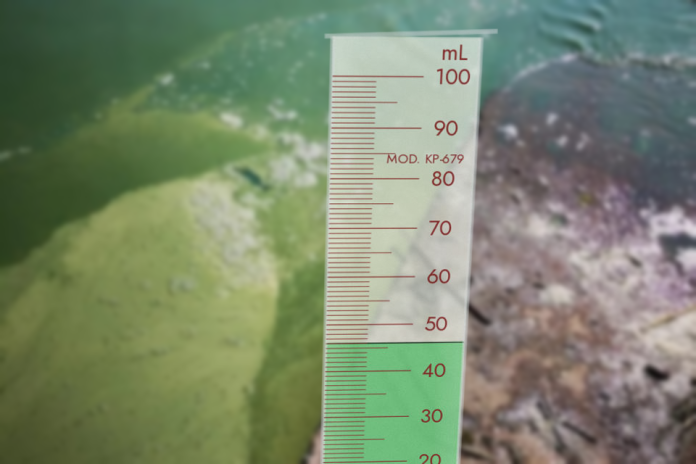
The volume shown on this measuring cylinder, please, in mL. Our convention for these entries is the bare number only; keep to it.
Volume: 46
